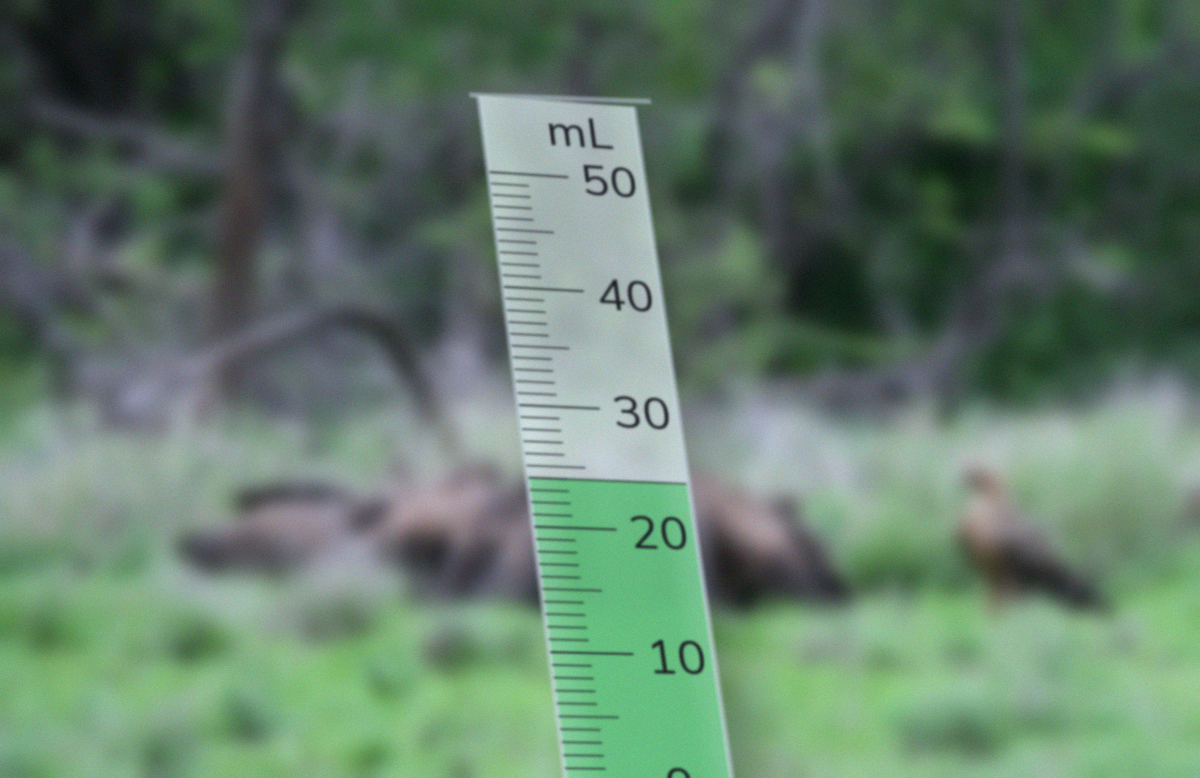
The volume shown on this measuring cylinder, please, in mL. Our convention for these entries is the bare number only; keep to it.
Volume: 24
